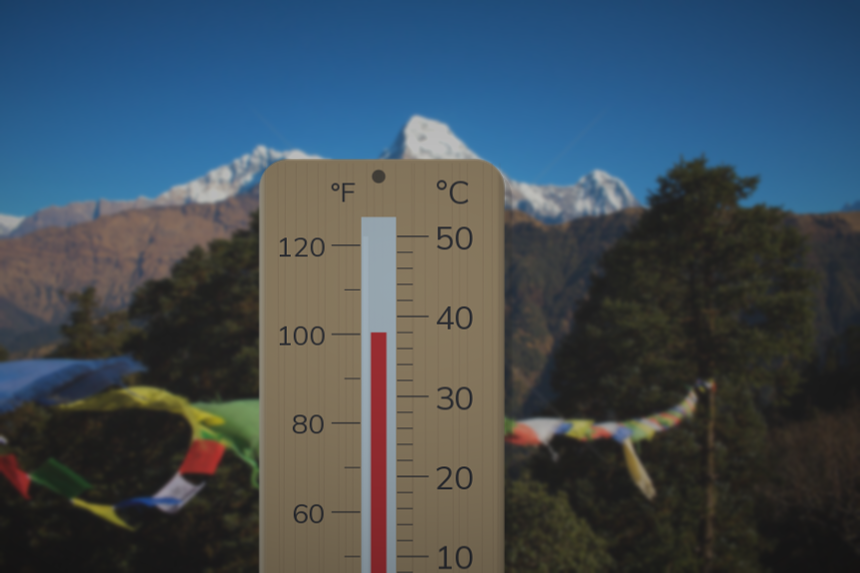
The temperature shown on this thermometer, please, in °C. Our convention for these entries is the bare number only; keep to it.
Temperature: 38
